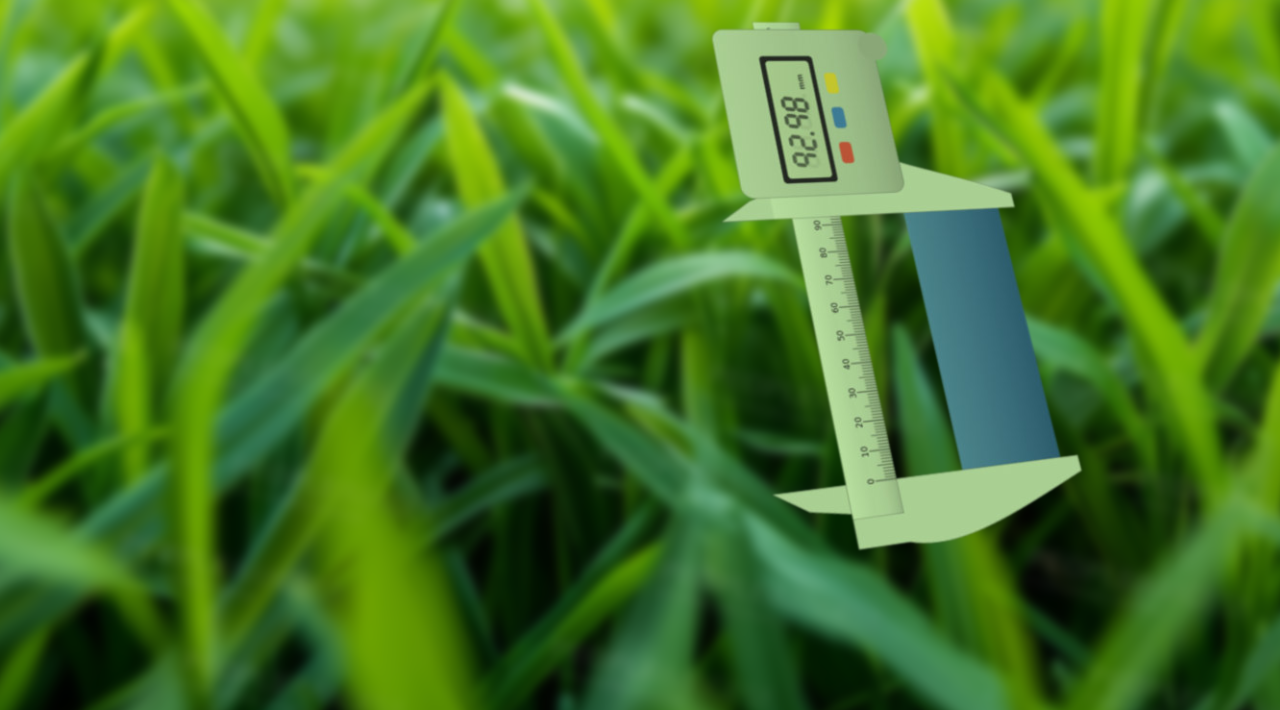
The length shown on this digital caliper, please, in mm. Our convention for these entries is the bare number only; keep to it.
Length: 92.98
